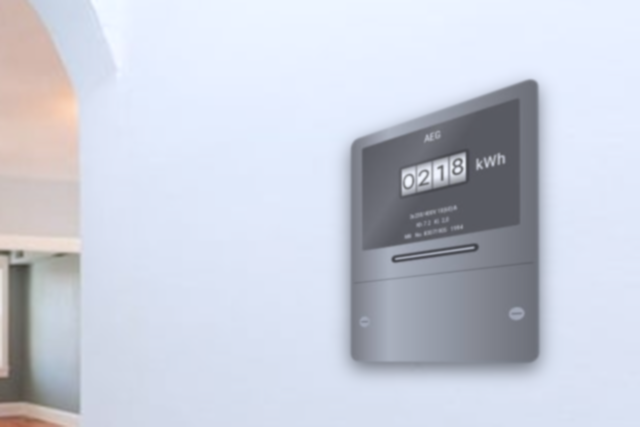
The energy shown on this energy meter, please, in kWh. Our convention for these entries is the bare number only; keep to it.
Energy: 218
